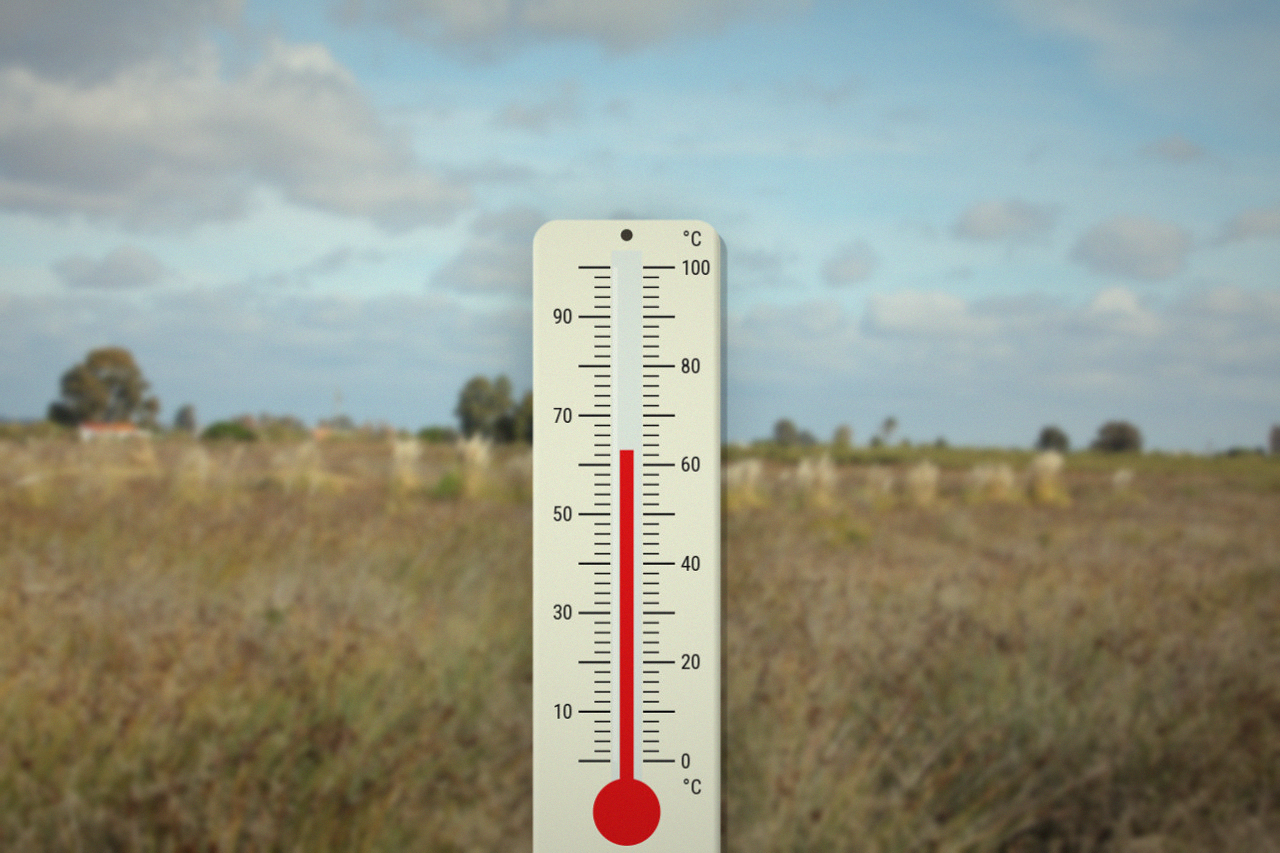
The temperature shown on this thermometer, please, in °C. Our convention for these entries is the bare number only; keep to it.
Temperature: 63
